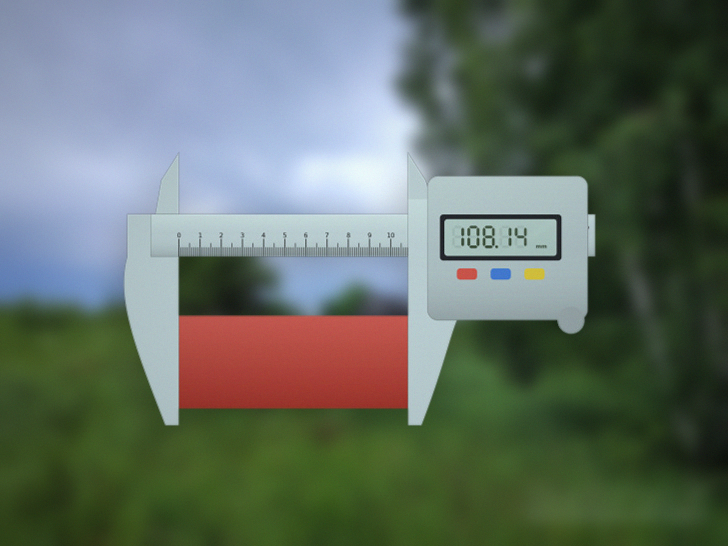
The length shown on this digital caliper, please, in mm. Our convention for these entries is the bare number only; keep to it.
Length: 108.14
